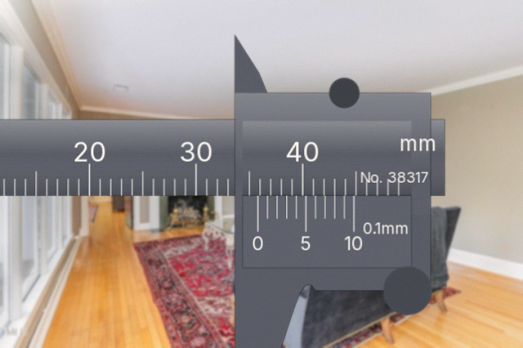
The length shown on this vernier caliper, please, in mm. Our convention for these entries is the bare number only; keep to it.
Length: 35.8
